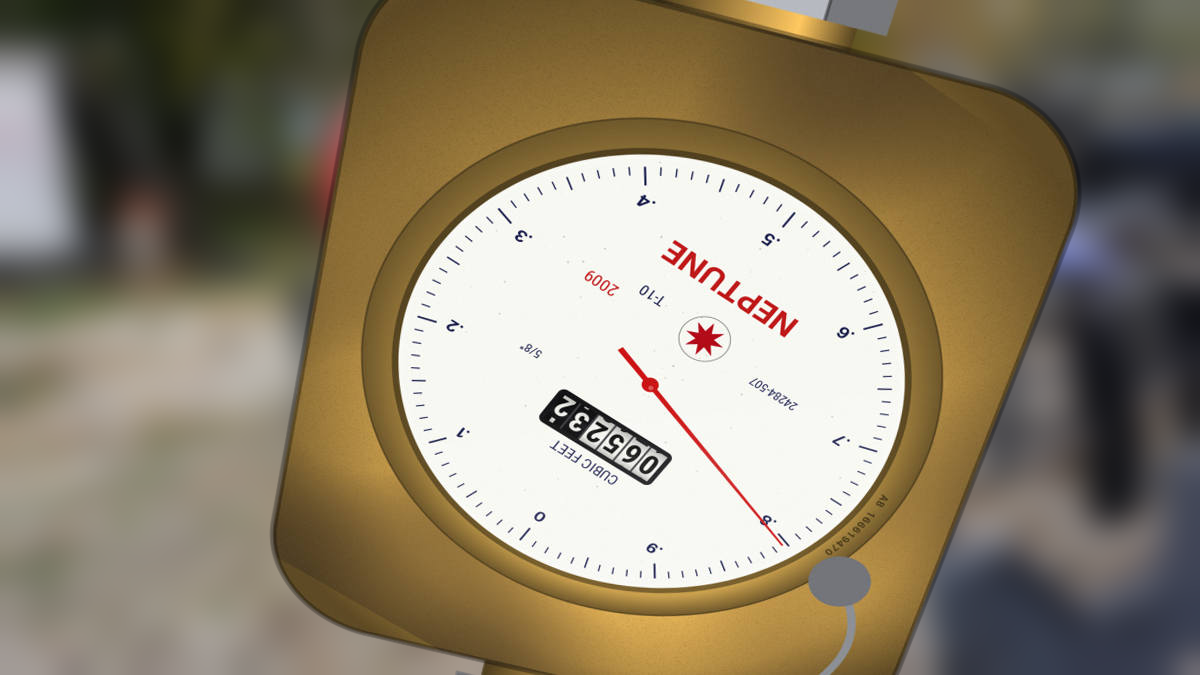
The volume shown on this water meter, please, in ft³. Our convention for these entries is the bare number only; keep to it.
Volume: 65231.80
